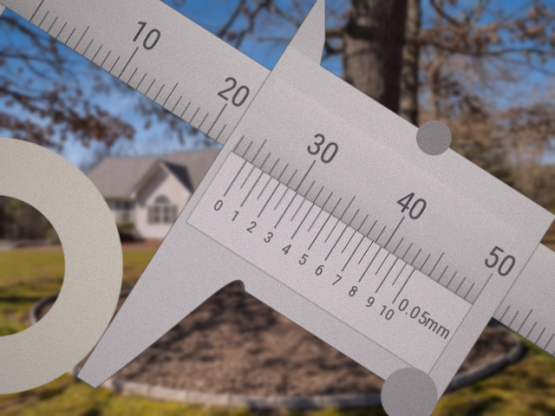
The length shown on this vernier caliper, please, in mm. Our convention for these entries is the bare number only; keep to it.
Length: 24.5
